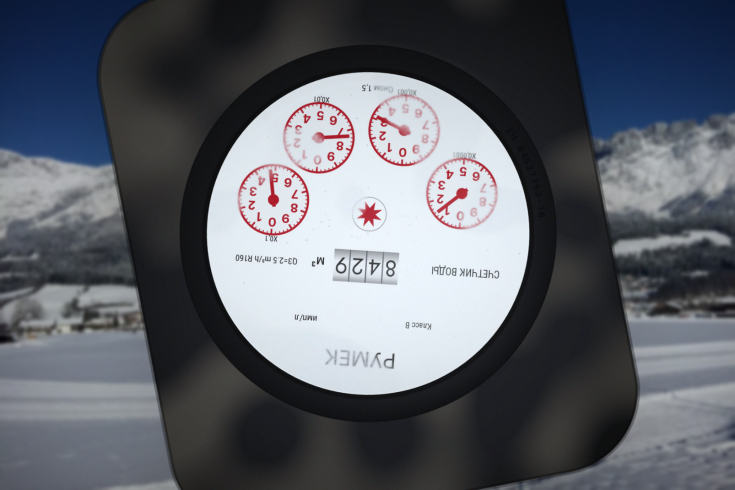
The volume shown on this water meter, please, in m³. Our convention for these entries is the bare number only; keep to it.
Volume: 8429.4731
